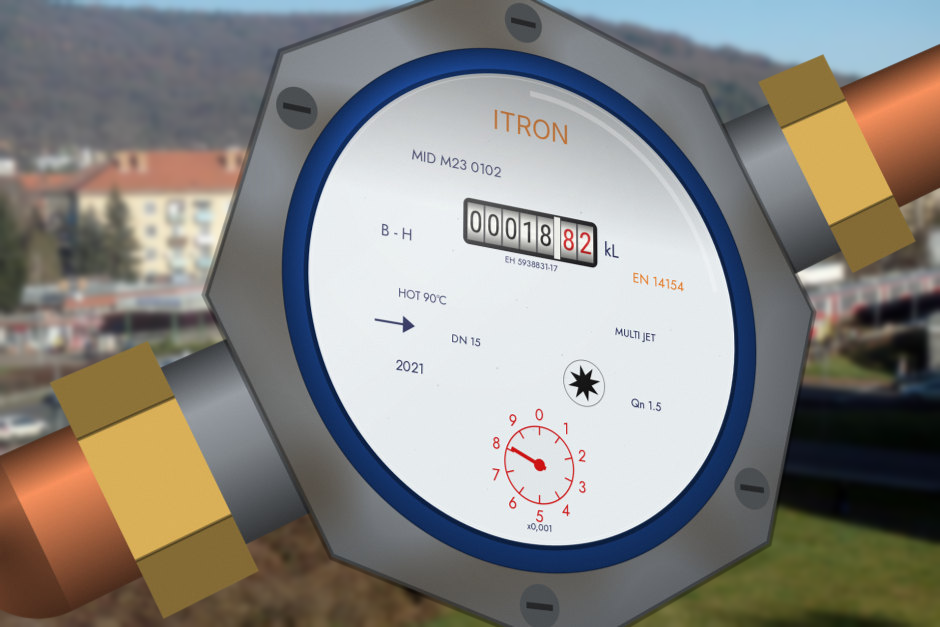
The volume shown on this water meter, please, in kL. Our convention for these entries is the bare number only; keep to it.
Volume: 18.828
